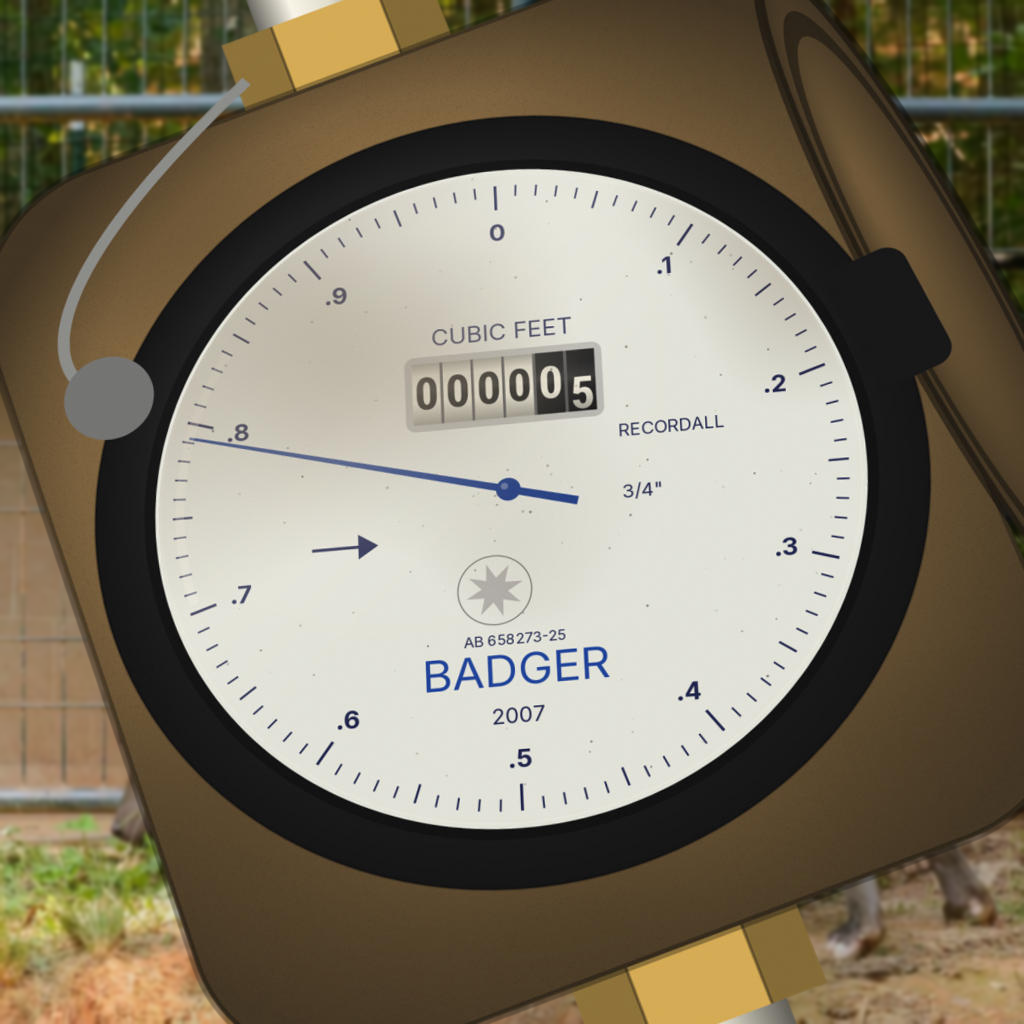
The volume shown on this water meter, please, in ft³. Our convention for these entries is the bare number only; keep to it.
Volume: 4.79
